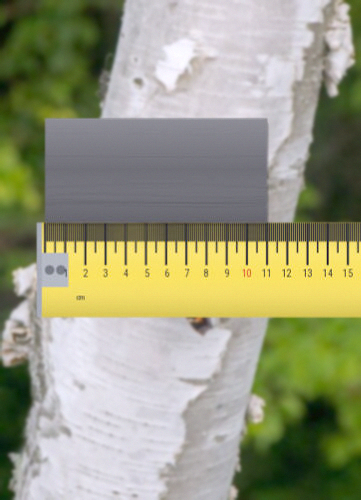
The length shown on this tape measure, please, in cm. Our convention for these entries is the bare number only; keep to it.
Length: 11
